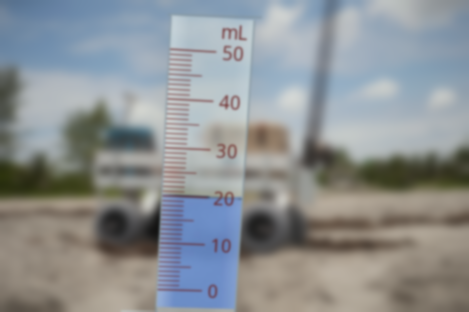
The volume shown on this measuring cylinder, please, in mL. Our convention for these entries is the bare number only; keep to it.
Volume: 20
